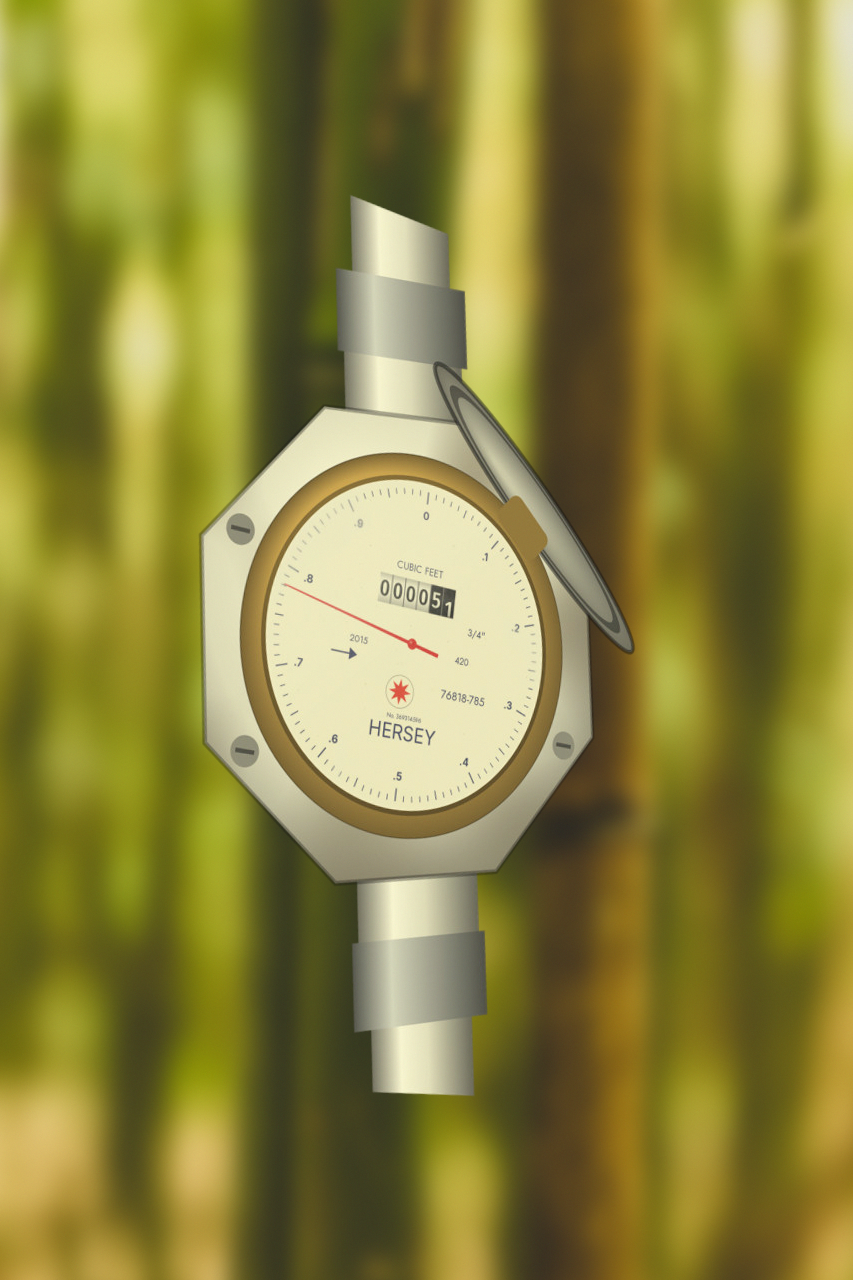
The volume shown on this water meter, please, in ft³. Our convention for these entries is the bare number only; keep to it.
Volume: 50.78
